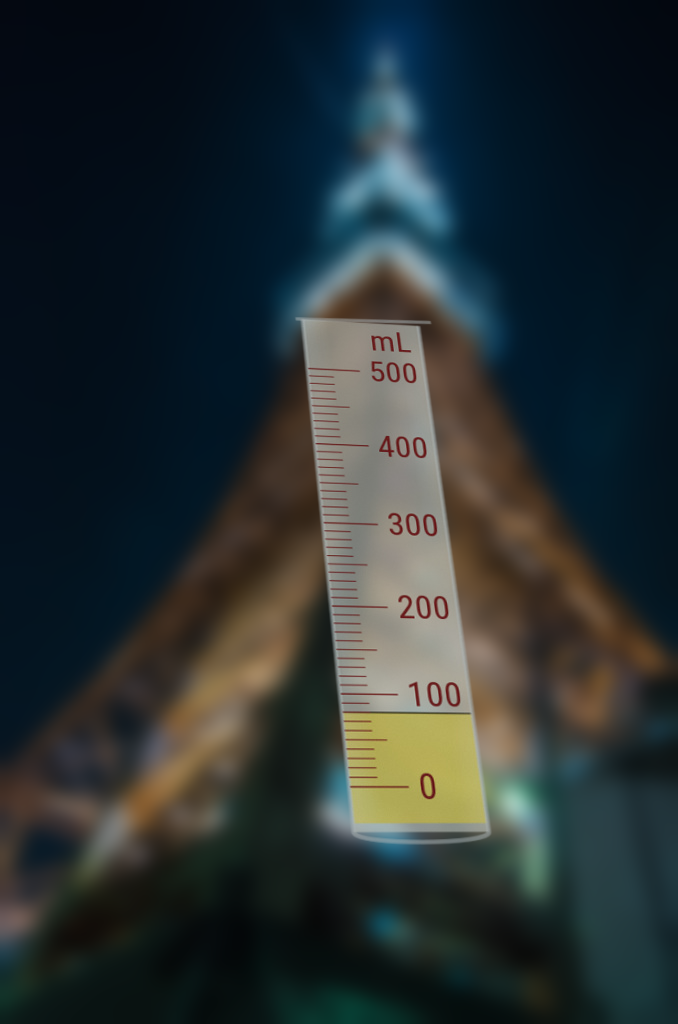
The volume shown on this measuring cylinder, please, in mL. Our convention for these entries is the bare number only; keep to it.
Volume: 80
